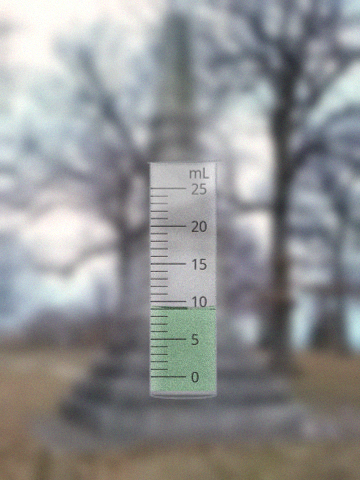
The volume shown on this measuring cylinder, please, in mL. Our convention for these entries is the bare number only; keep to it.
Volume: 9
